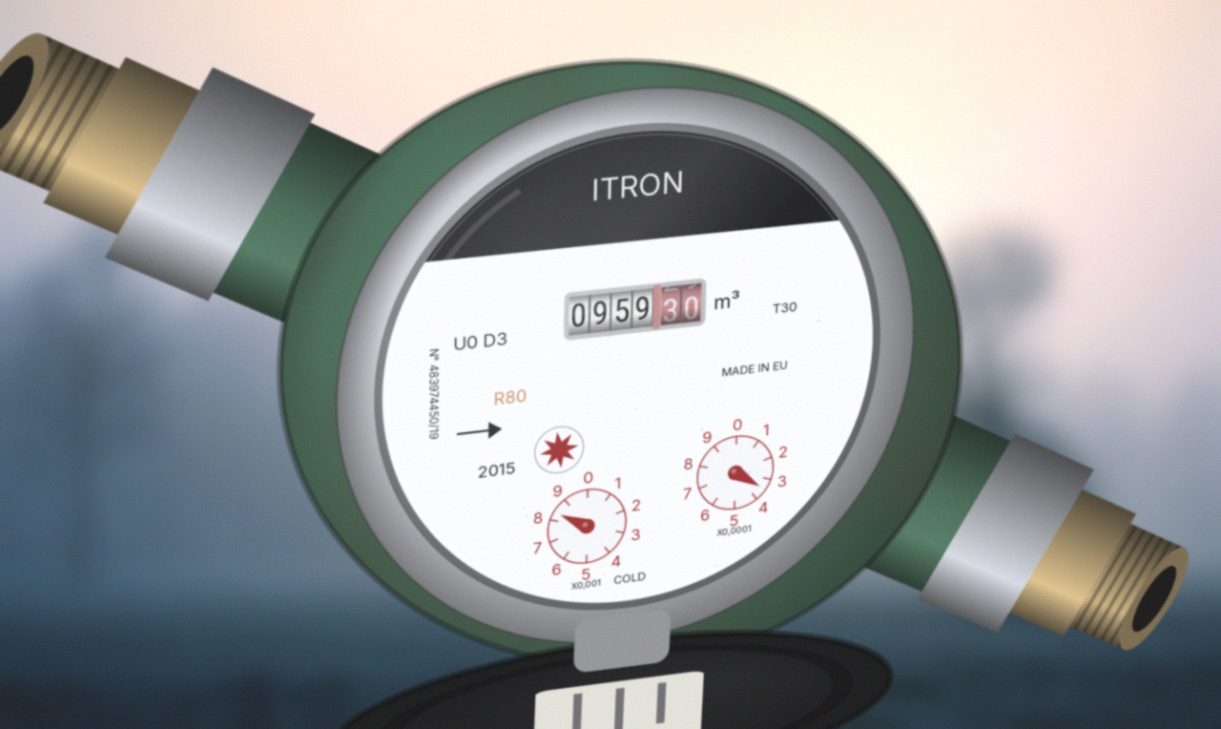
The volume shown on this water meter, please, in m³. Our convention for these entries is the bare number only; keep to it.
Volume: 959.2983
